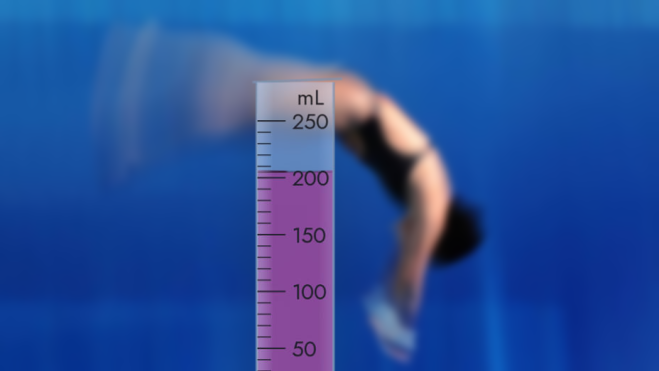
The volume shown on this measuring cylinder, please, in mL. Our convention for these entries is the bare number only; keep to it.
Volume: 205
